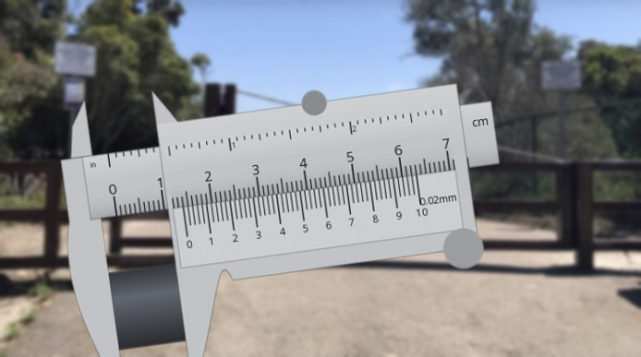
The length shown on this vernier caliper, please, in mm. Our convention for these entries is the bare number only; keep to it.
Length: 14.0
